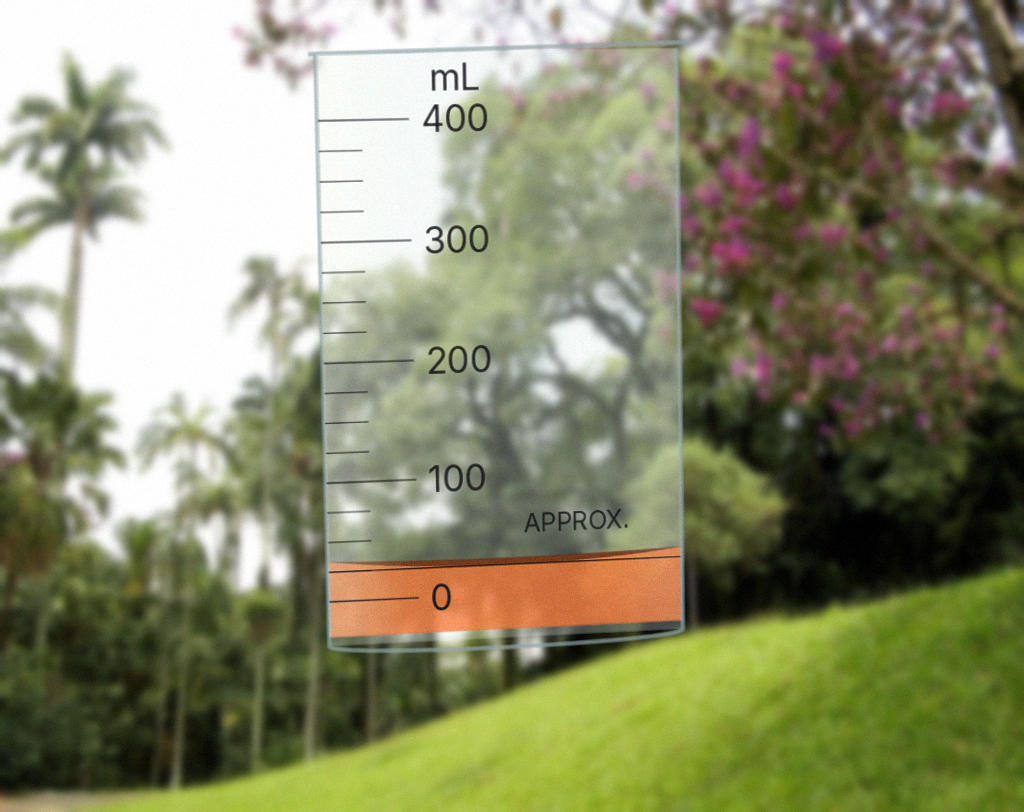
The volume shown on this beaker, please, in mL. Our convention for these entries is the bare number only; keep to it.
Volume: 25
